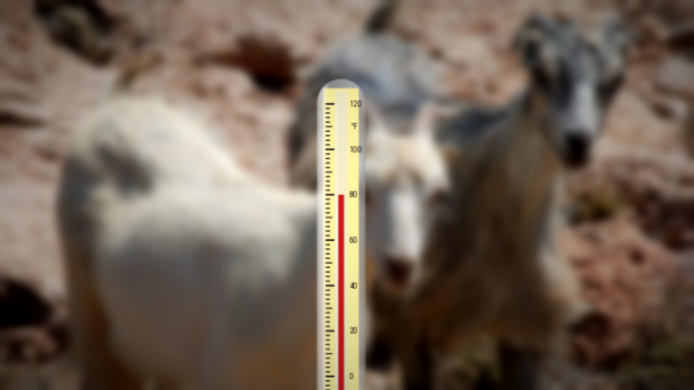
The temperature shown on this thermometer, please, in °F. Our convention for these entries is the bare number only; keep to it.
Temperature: 80
